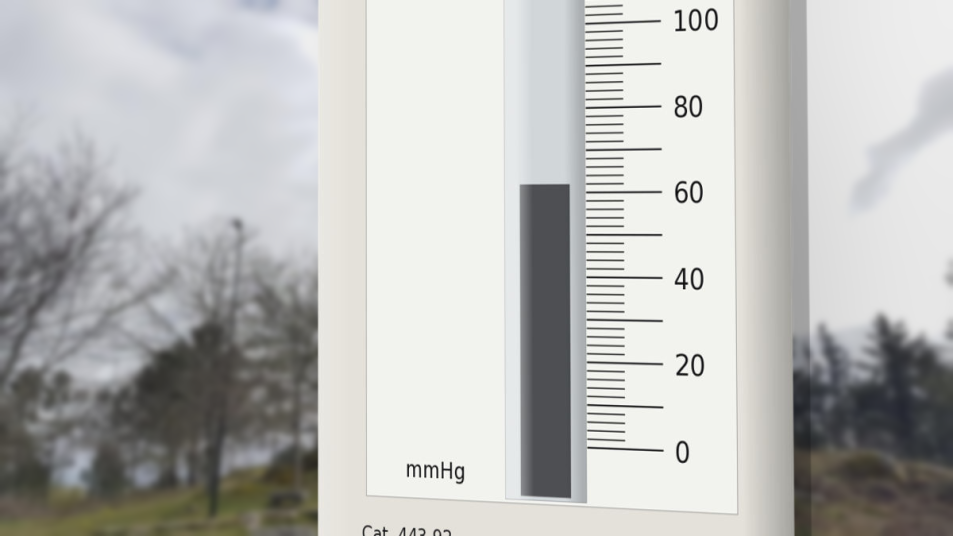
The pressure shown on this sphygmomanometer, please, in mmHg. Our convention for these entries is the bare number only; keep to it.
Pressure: 62
